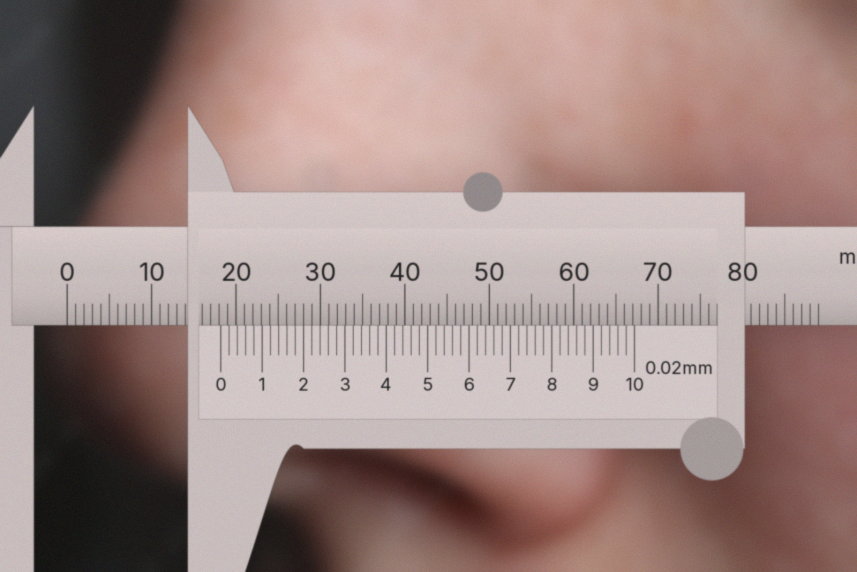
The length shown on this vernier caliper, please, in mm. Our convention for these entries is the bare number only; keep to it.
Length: 18.2
